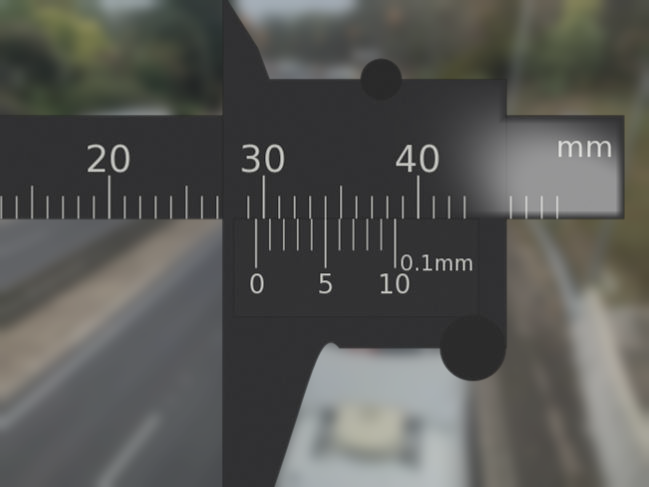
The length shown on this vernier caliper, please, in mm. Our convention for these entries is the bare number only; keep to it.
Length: 29.5
